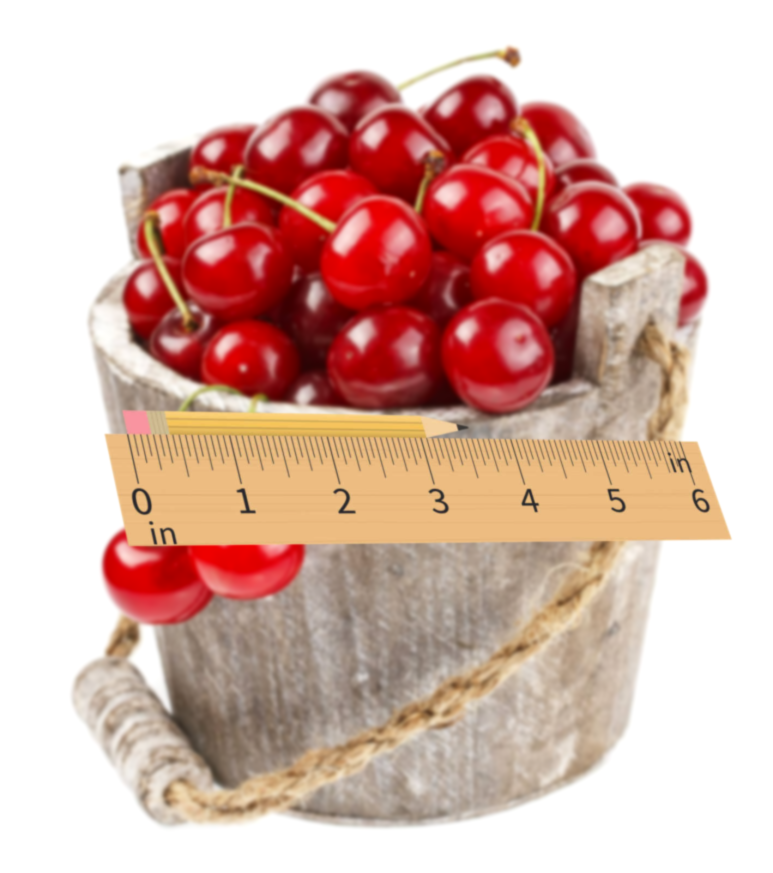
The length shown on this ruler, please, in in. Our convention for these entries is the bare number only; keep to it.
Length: 3.5625
